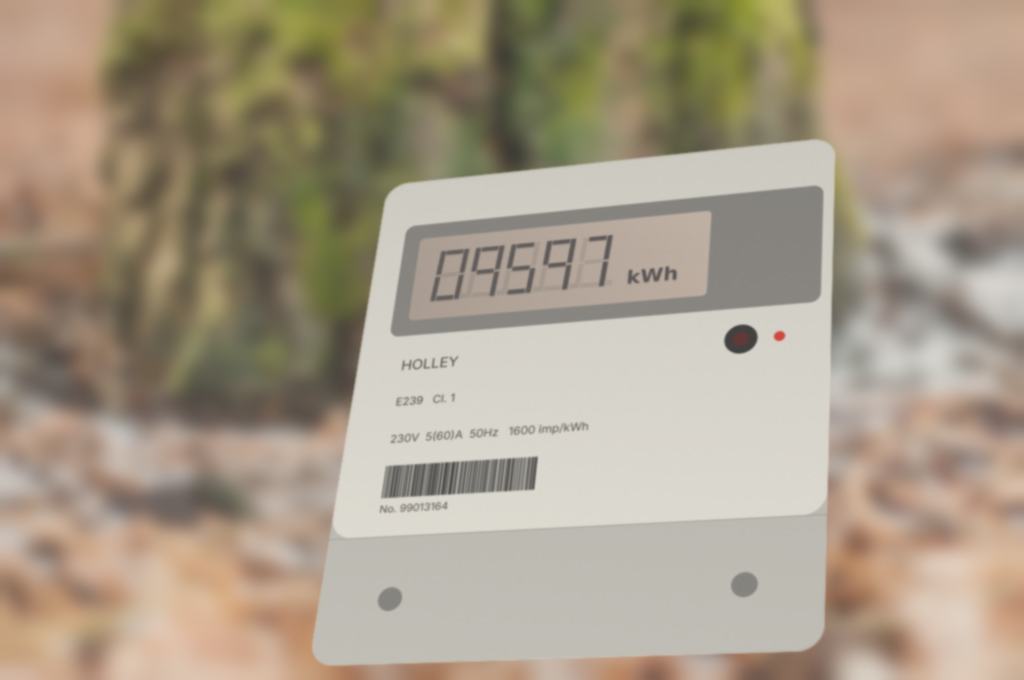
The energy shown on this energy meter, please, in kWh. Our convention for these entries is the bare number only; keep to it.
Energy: 9597
